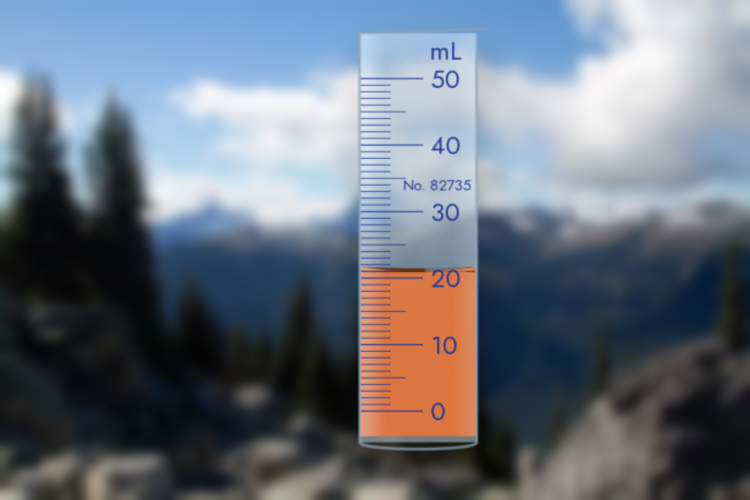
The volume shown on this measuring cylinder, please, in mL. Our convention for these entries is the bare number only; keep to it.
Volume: 21
